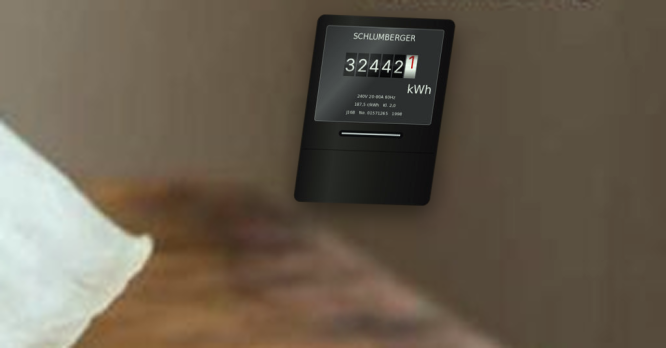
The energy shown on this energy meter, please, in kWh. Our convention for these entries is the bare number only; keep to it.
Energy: 32442.1
